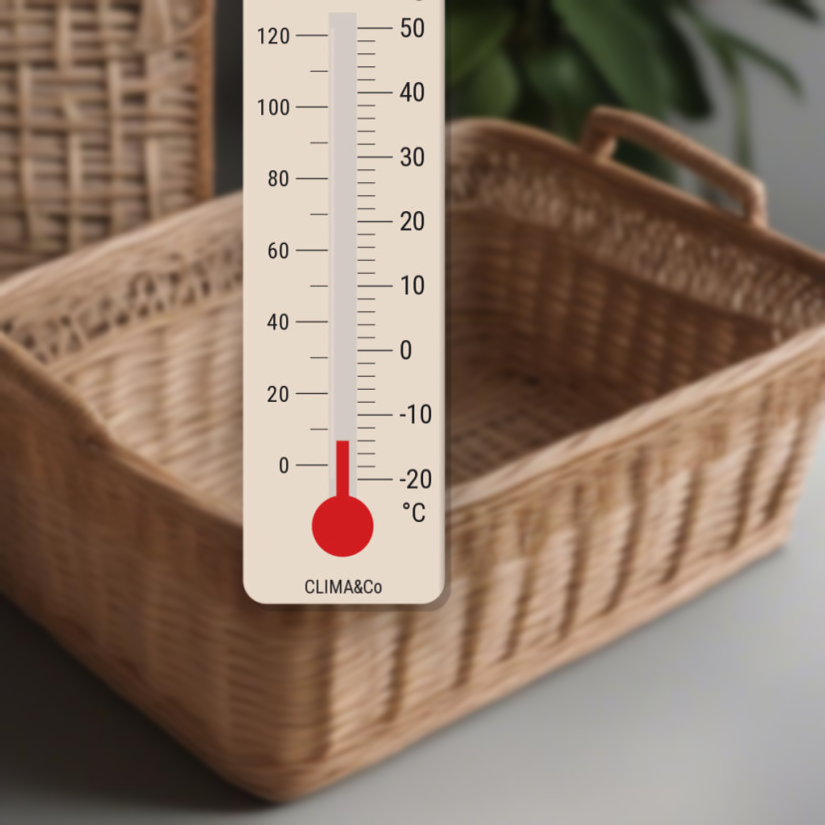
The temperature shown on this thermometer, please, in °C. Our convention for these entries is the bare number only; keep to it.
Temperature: -14
